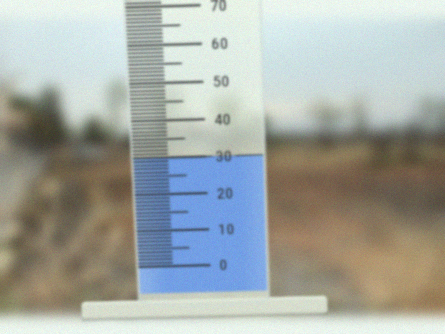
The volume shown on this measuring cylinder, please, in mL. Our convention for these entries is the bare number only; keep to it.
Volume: 30
